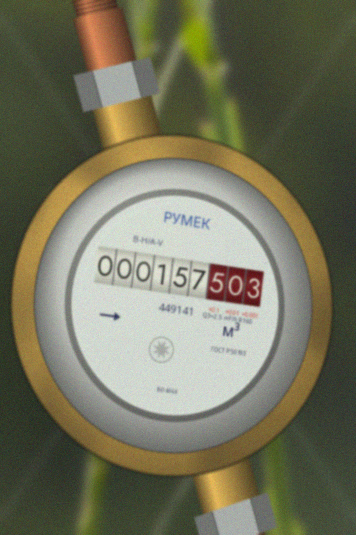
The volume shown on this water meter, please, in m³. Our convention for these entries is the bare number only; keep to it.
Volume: 157.503
